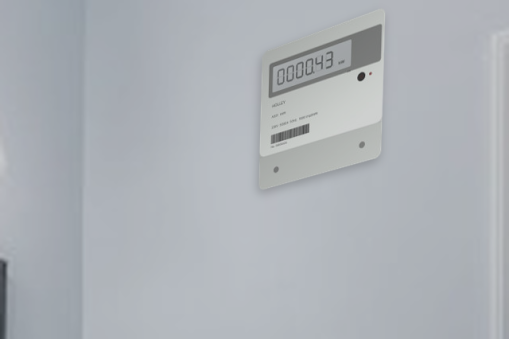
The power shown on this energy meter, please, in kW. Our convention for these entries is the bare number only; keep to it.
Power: 0.43
